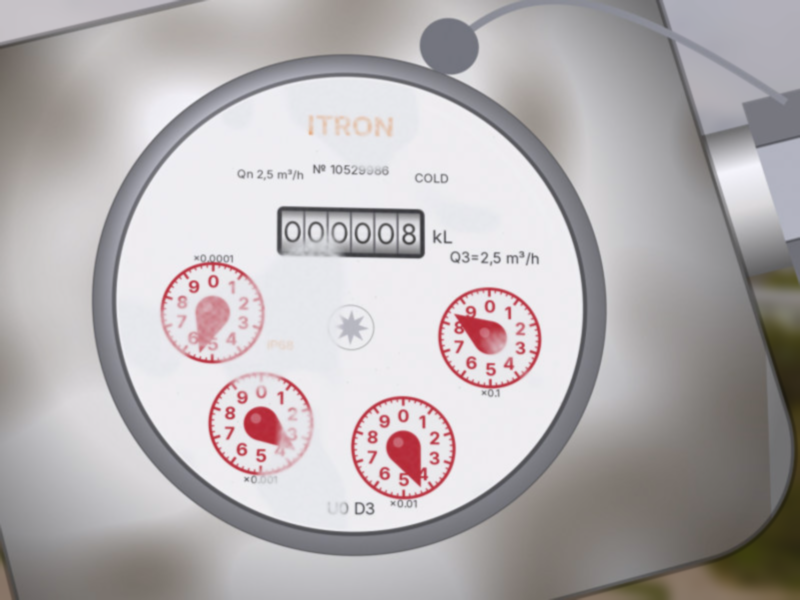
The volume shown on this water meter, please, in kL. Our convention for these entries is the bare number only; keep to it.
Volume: 8.8435
